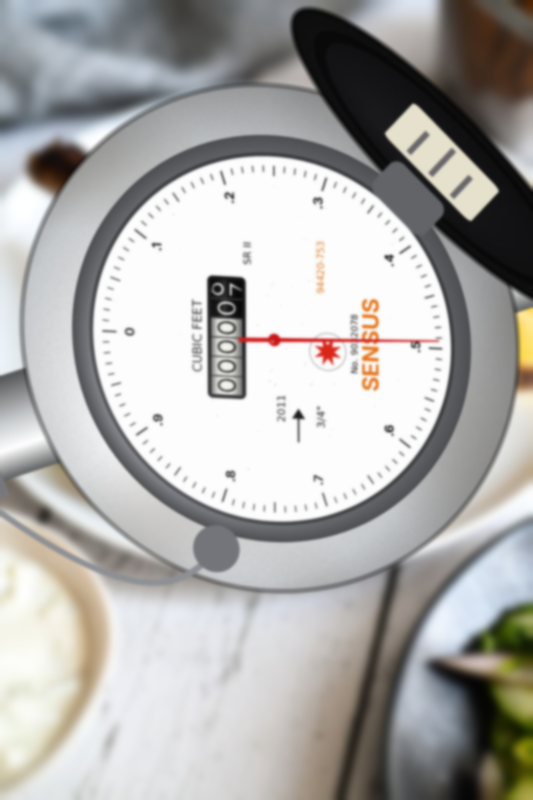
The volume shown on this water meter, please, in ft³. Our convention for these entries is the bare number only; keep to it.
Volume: 6.49
